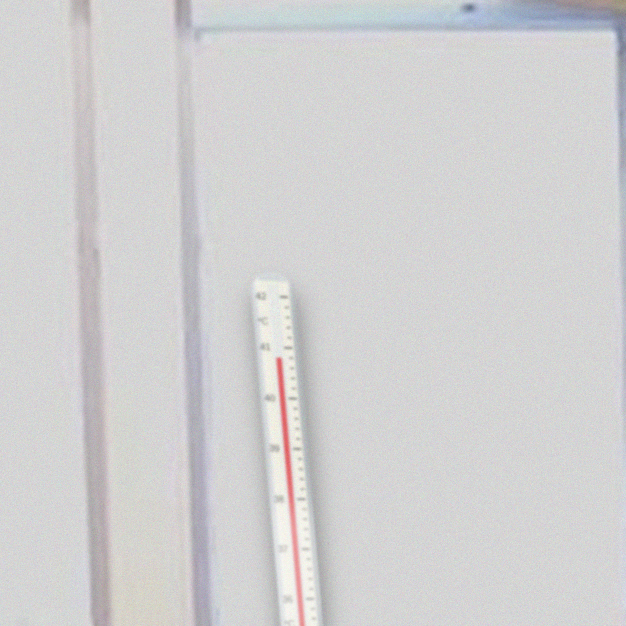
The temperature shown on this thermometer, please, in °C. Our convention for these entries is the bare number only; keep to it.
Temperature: 40.8
